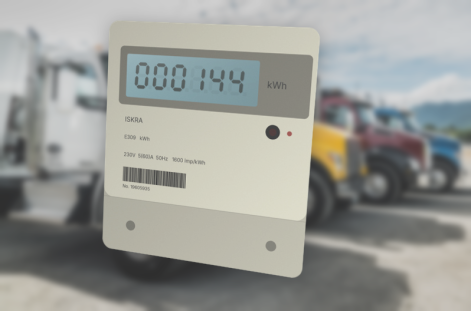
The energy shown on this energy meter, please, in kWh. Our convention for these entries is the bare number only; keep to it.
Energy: 144
